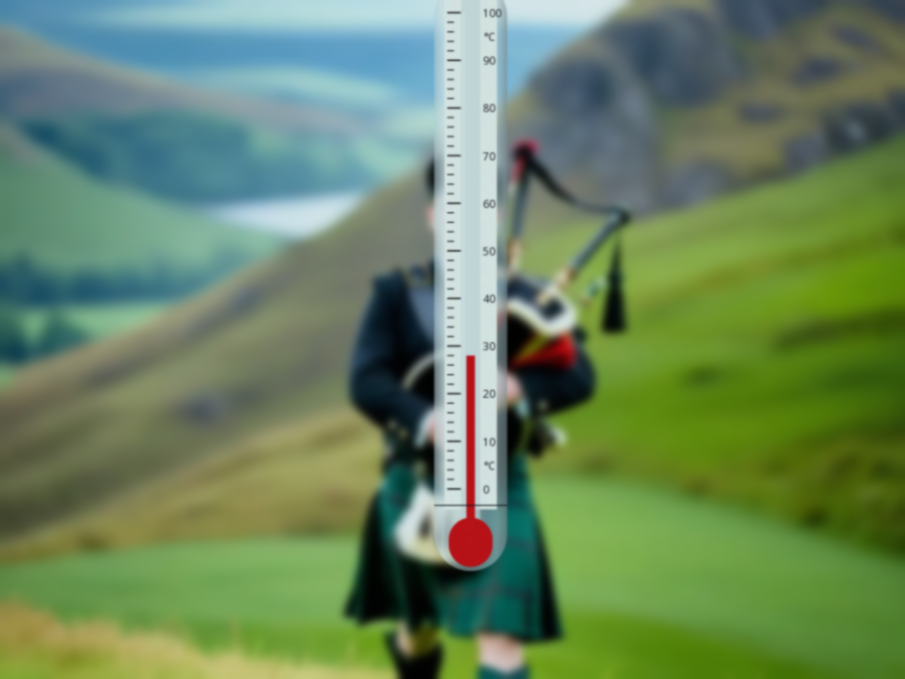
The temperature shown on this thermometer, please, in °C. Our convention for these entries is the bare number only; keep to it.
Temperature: 28
